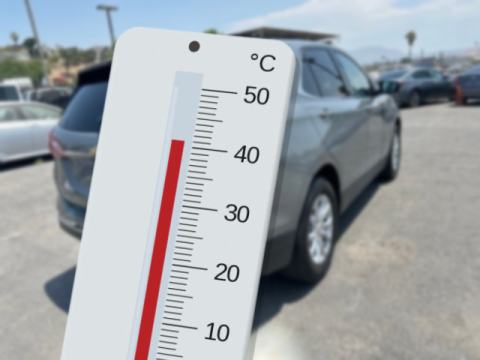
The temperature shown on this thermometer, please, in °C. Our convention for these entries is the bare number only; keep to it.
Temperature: 41
